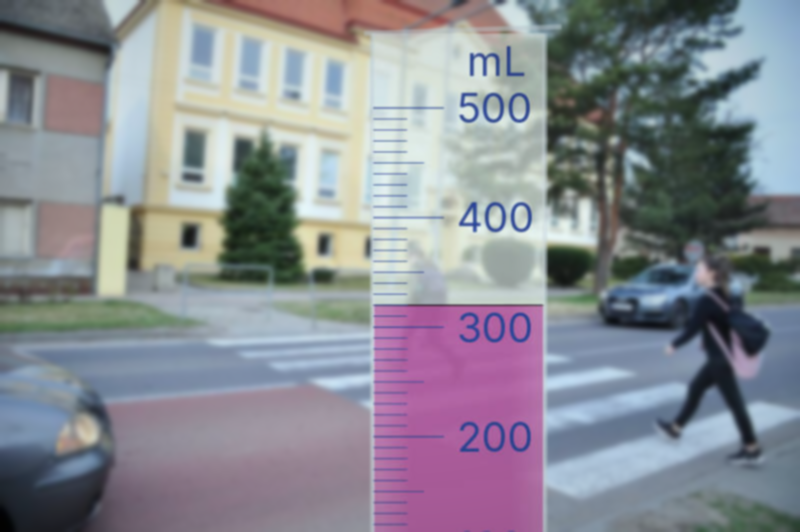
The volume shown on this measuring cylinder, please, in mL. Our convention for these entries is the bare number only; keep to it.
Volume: 320
